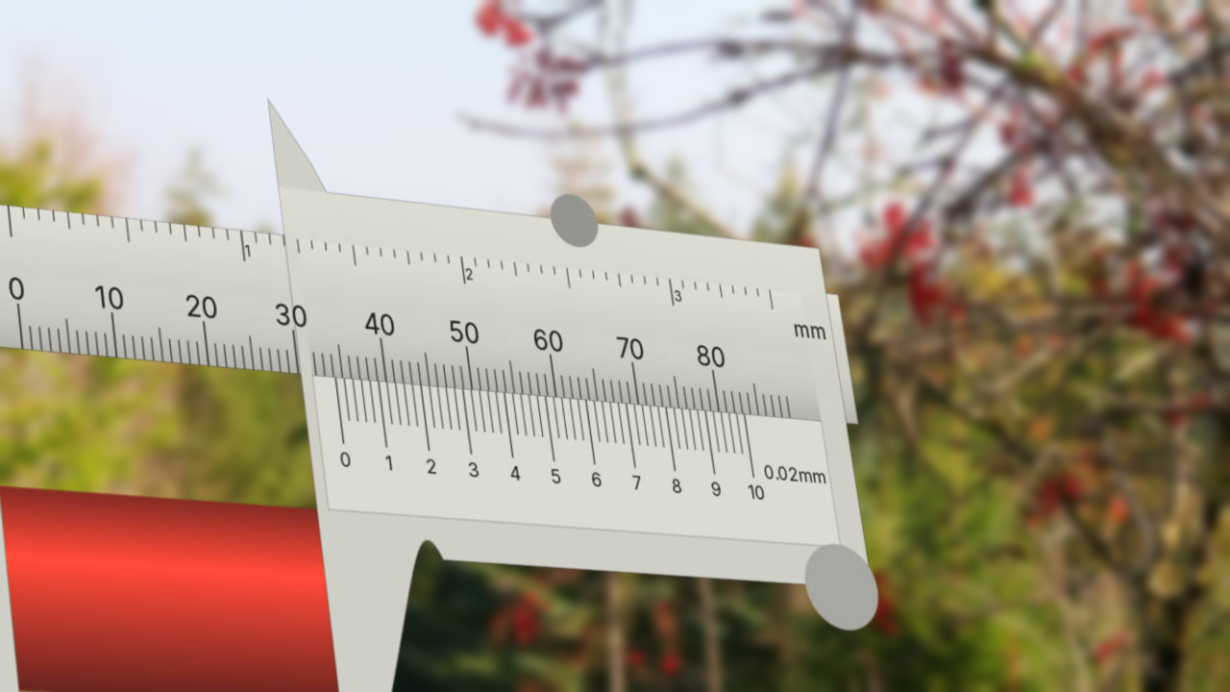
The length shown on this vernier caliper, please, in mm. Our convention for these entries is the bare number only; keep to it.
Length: 34.2
